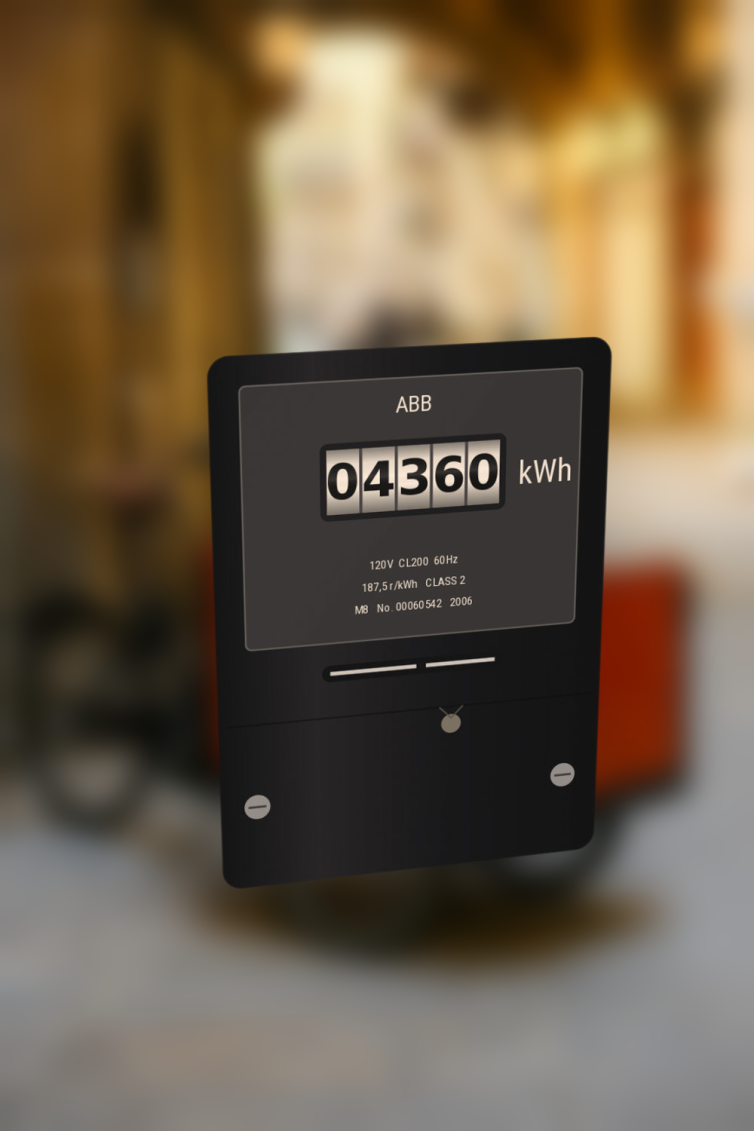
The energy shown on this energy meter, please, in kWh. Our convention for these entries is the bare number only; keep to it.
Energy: 4360
